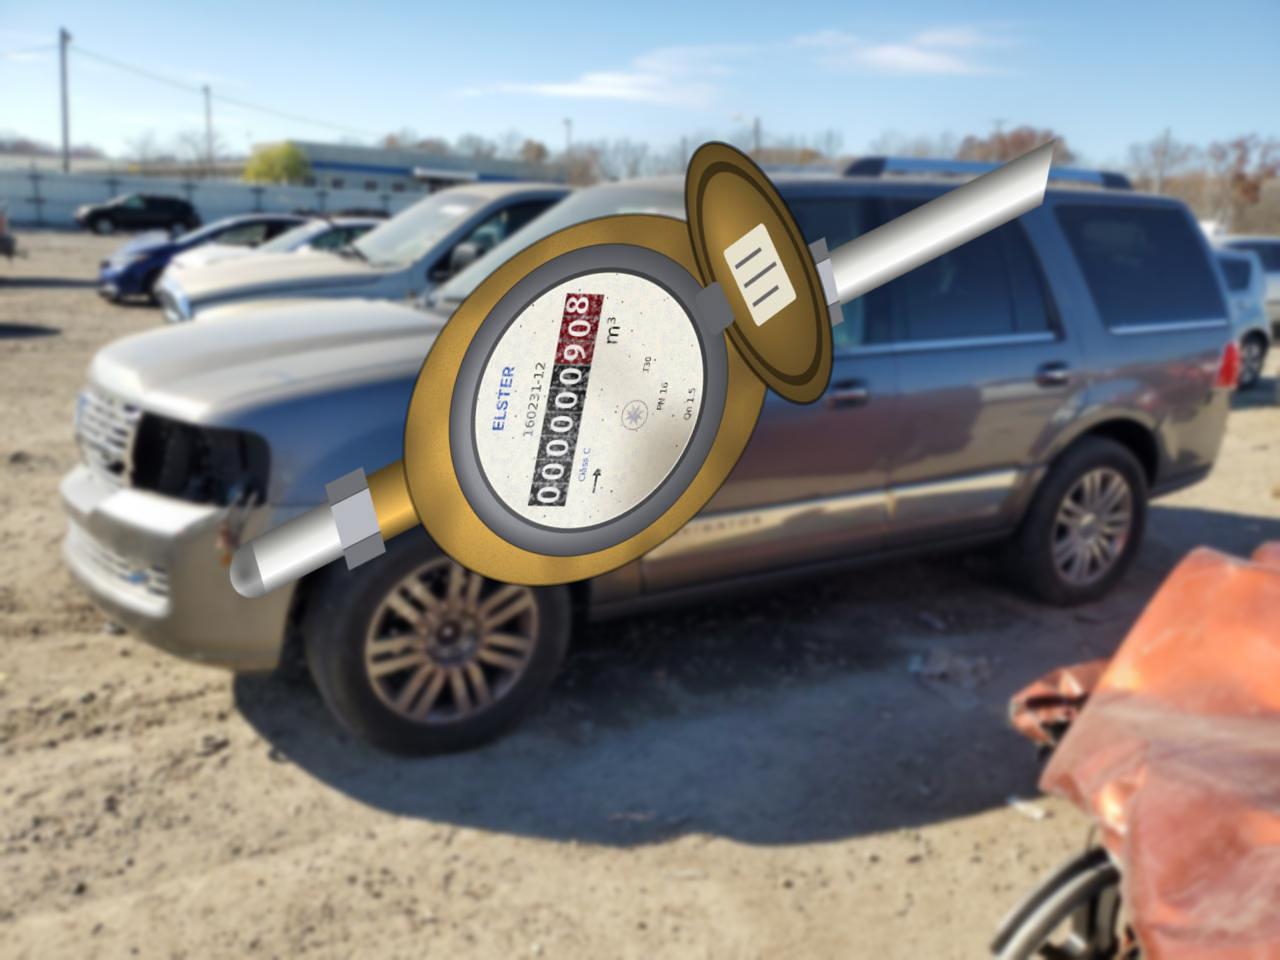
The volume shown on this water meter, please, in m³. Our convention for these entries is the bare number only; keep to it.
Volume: 0.908
